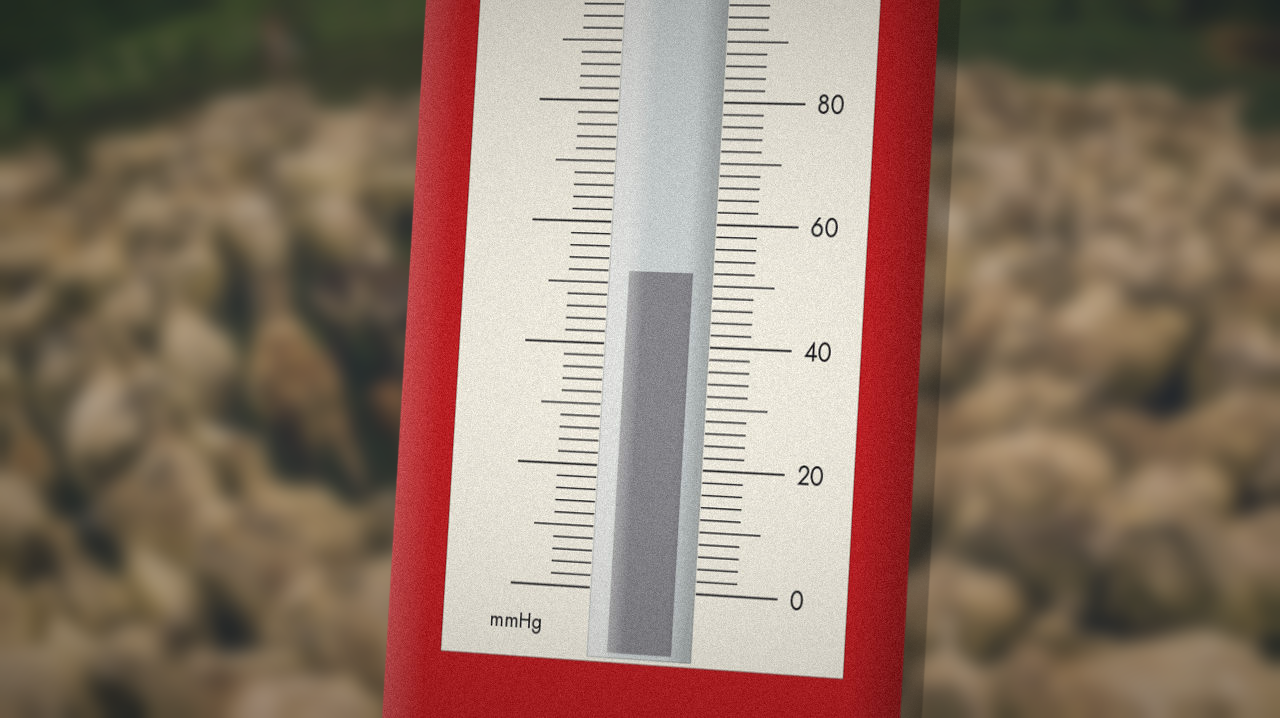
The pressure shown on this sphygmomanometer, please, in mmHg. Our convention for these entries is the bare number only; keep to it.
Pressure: 52
